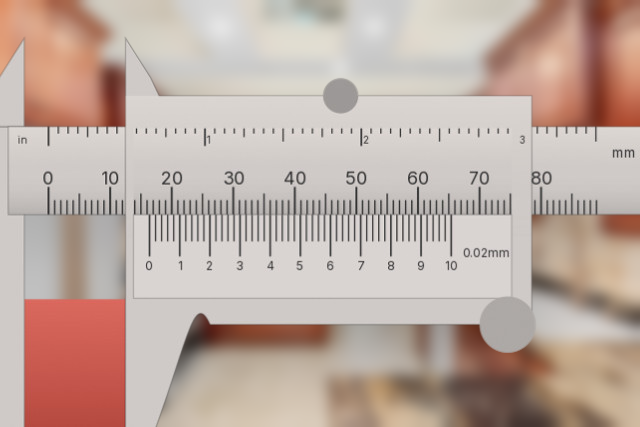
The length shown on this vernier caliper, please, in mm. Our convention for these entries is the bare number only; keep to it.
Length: 16.4
